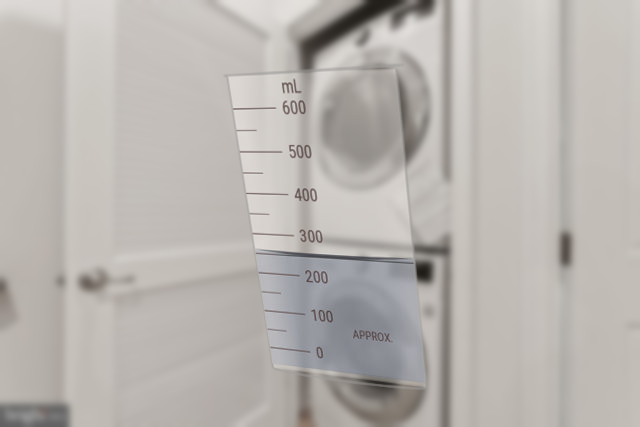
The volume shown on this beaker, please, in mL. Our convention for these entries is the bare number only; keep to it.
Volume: 250
